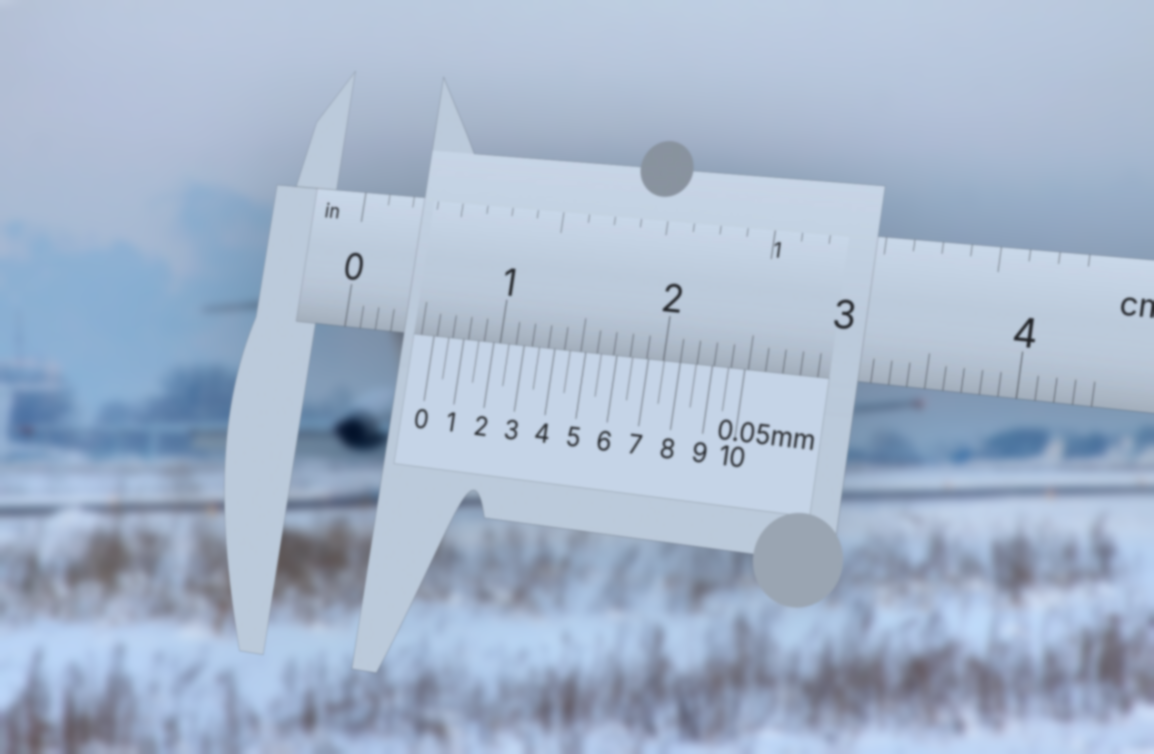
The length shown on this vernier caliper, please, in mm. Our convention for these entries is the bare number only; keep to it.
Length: 5.8
